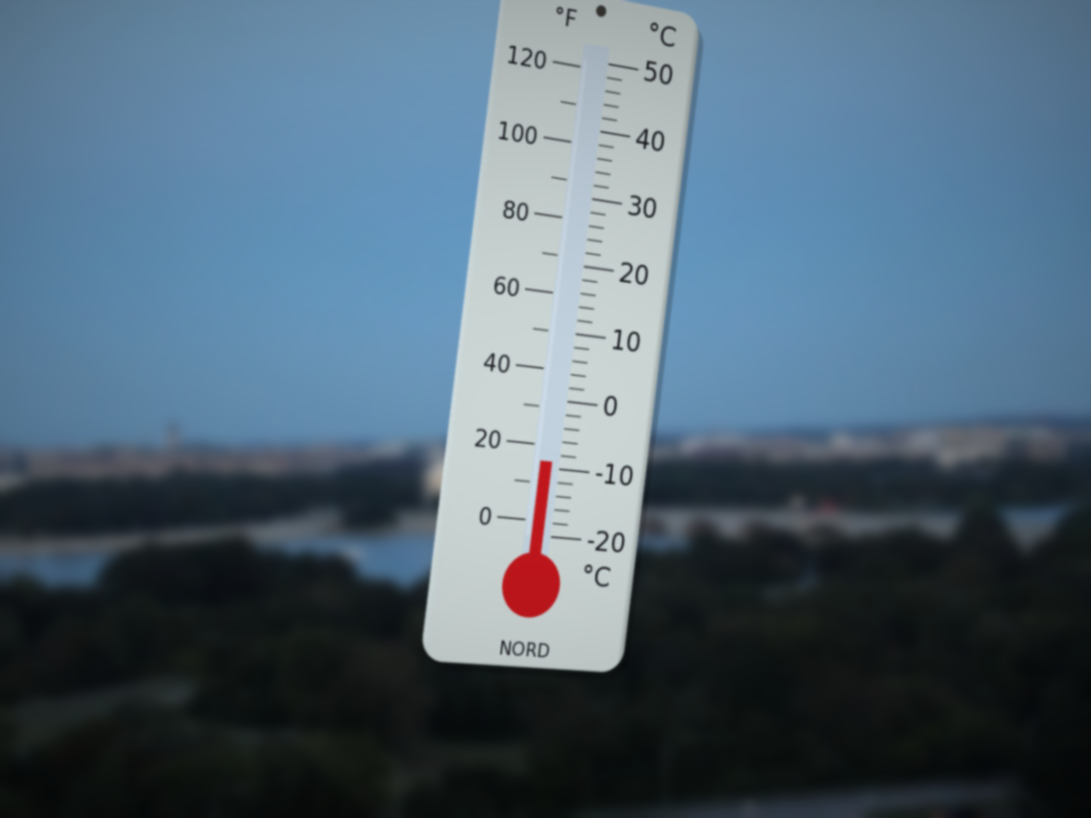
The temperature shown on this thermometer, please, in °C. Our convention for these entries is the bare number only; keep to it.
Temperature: -9
